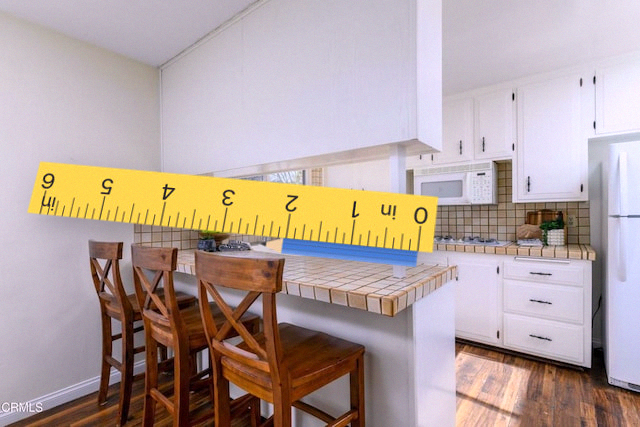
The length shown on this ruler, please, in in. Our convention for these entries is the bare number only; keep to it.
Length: 2.375
